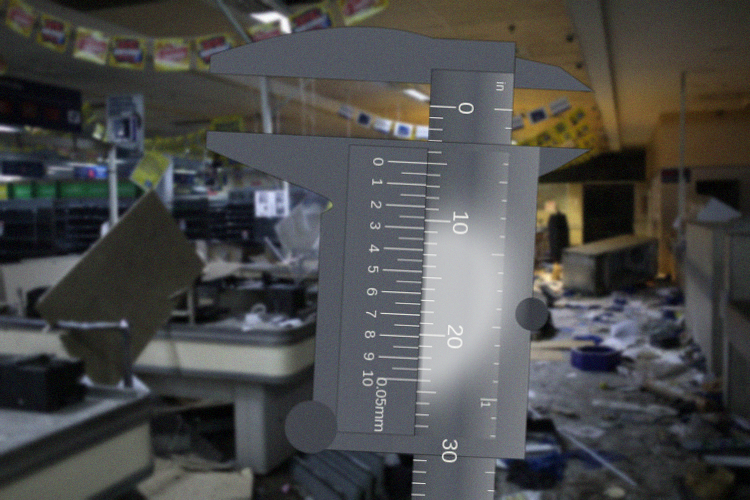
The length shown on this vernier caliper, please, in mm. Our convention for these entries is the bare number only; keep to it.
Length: 5.0
